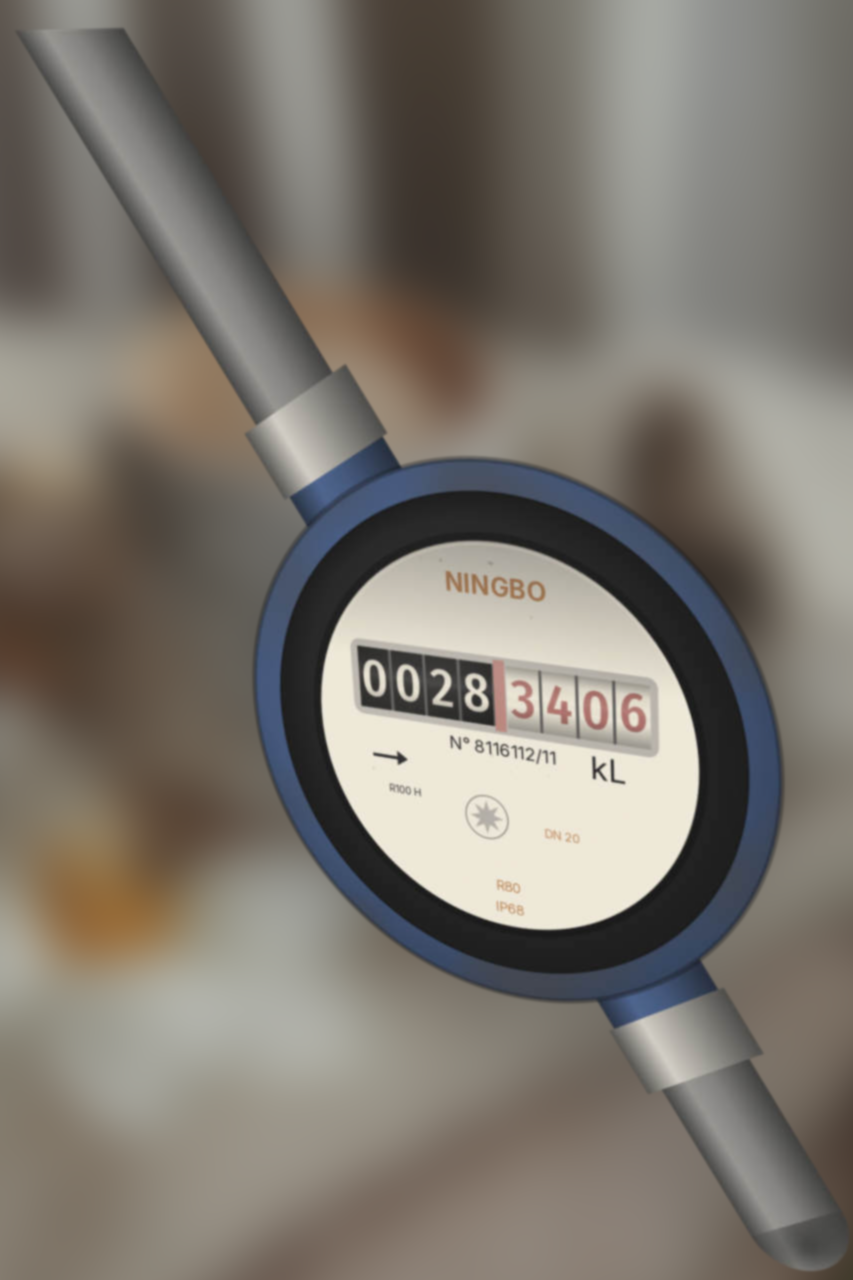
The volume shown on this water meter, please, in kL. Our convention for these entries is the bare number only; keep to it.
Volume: 28.3406
